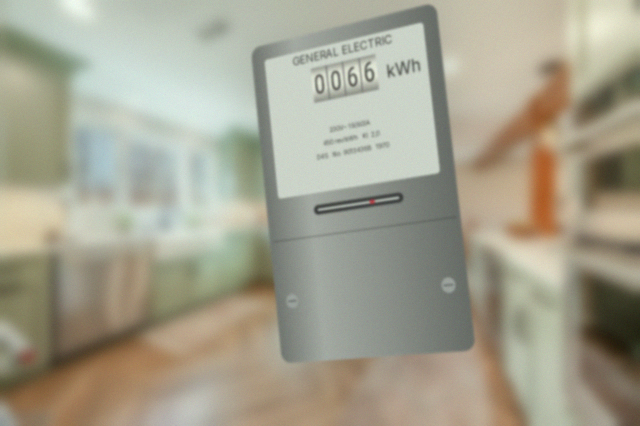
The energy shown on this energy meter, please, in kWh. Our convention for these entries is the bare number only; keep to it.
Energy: 66
